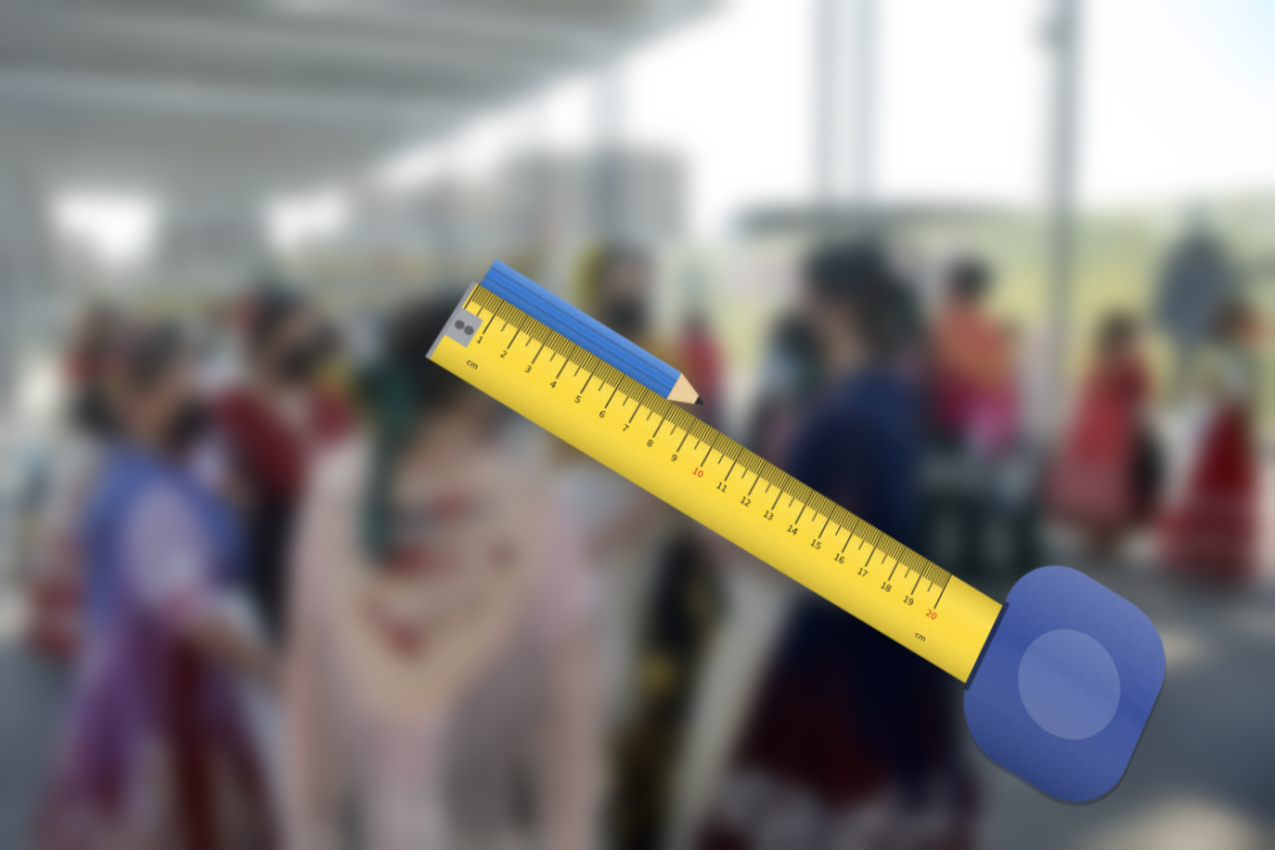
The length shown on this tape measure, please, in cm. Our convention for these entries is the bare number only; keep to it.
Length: 9
